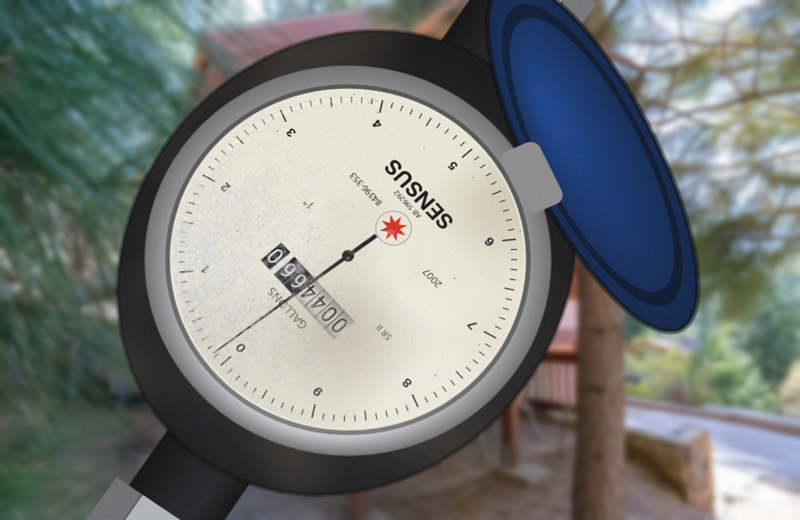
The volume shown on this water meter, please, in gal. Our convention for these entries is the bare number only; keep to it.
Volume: 44660.1
